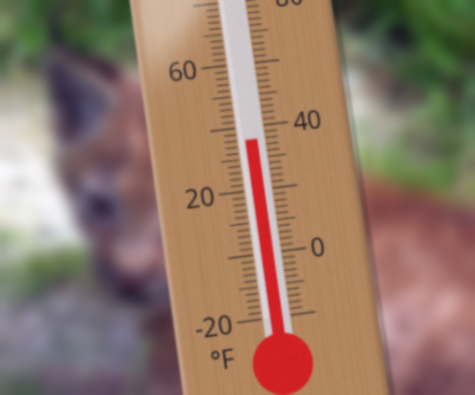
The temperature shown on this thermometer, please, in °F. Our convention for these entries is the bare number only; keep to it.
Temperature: 36
